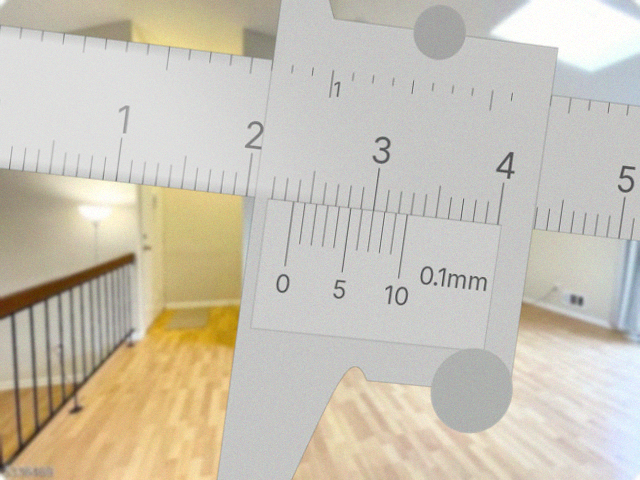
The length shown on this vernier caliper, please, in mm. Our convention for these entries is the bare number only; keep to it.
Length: 23.7
